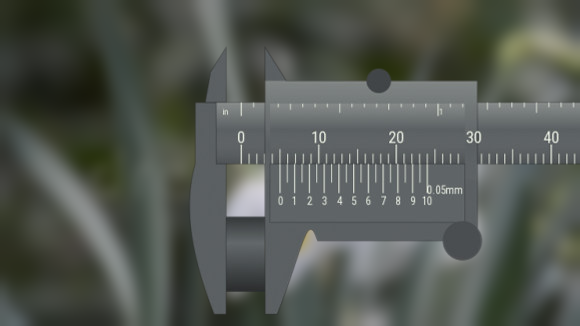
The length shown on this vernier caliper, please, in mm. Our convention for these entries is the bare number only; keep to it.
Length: 5.0
